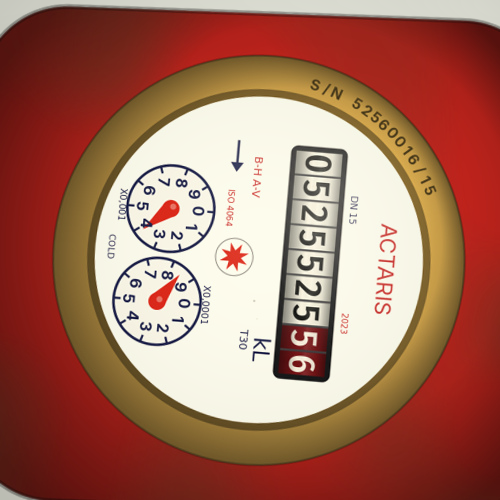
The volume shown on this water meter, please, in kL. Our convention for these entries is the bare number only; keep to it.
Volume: 525525.5638
